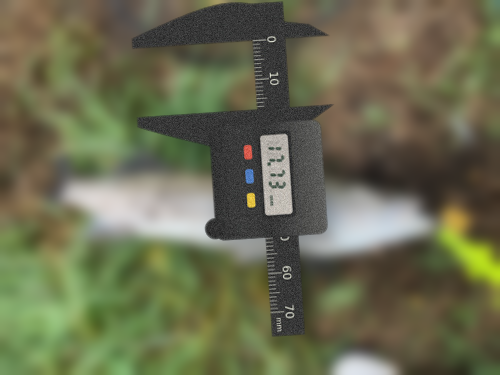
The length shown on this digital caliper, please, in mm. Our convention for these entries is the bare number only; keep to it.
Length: 17.73
